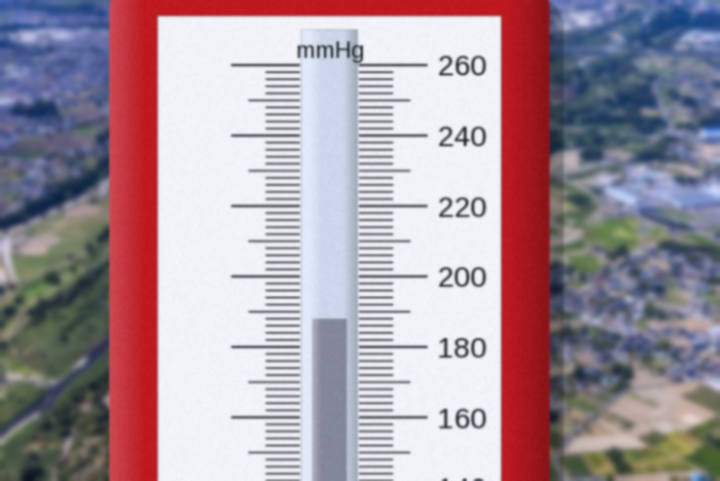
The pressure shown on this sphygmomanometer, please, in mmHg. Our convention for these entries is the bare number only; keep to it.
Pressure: 188
